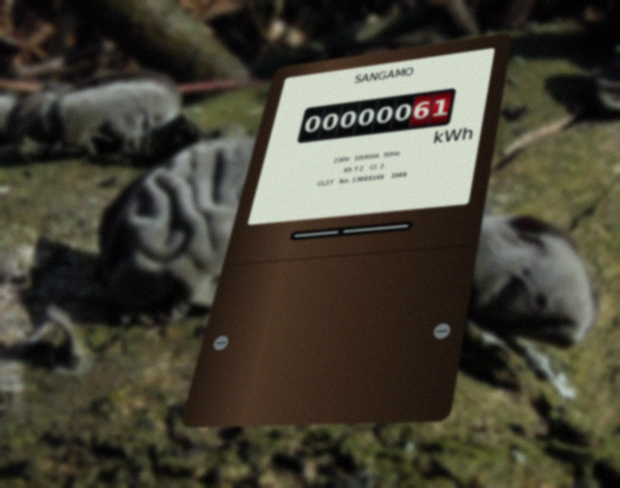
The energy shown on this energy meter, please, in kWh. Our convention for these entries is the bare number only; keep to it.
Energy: 0.61
